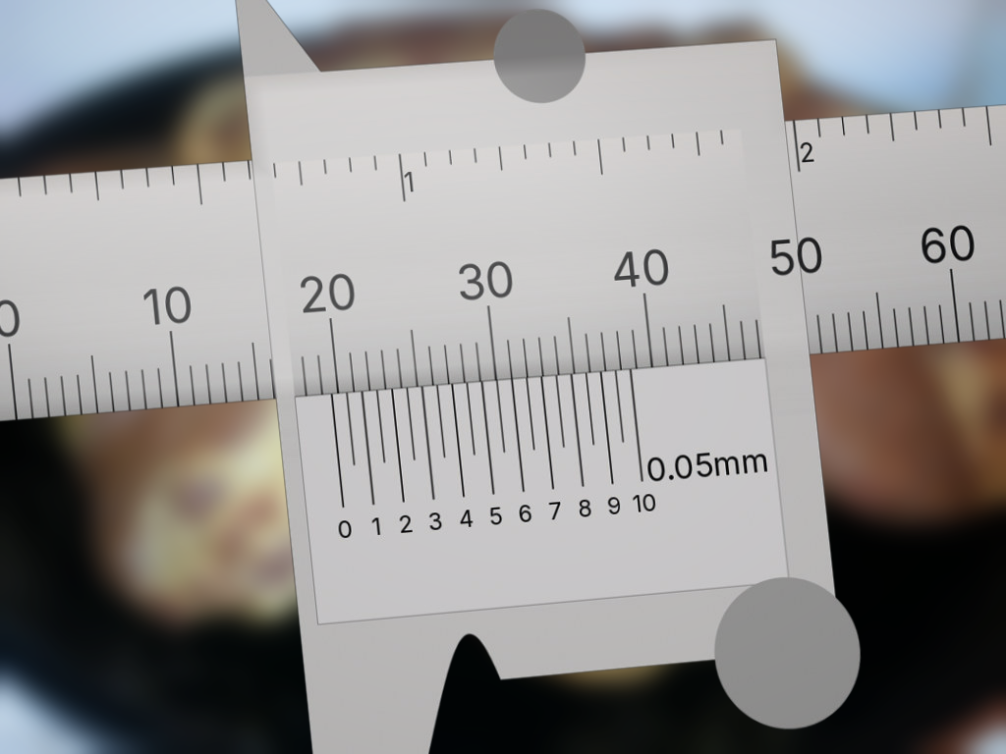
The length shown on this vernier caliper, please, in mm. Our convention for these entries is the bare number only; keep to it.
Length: 19.6
